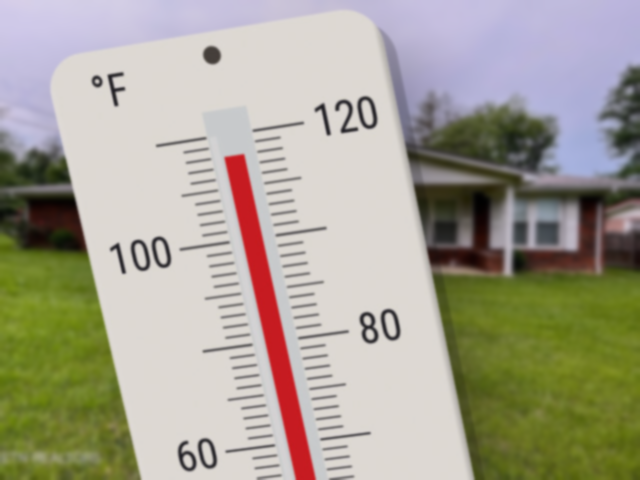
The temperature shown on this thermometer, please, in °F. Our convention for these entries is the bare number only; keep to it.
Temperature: 116
